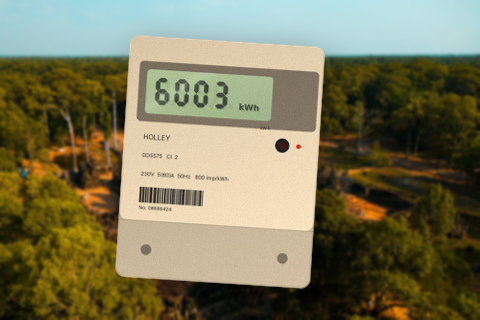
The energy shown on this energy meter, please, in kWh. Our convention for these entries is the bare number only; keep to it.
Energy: 6003
